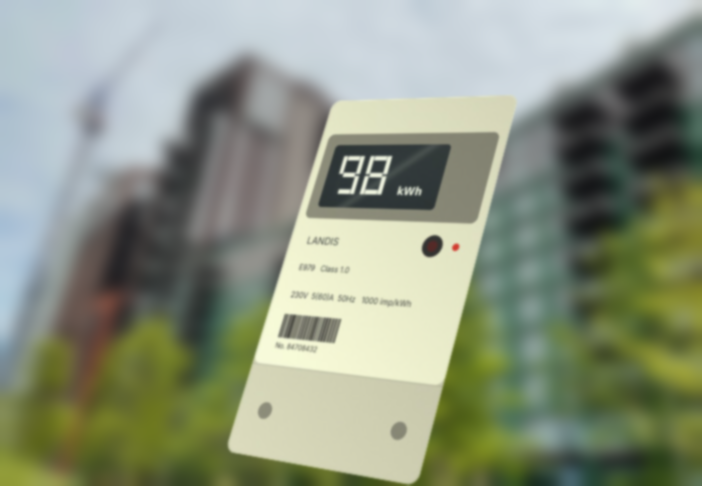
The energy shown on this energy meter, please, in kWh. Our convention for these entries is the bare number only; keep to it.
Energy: 98
